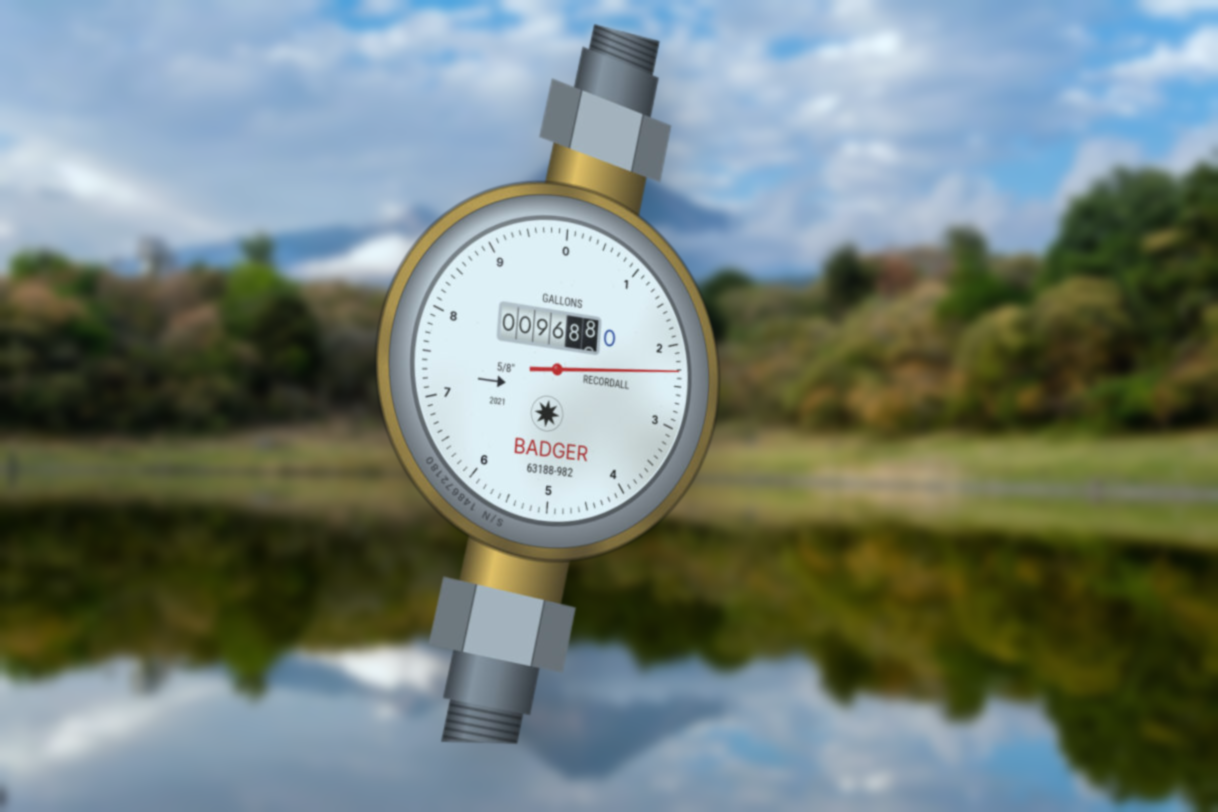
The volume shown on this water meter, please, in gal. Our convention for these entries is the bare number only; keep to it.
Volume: 96882.3
